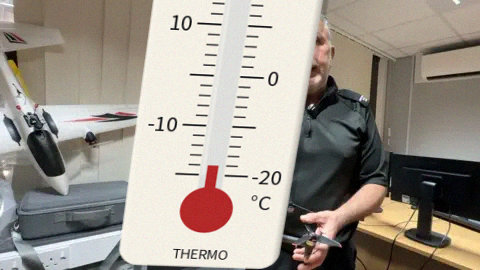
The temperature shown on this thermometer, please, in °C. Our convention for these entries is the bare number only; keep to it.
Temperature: -18
